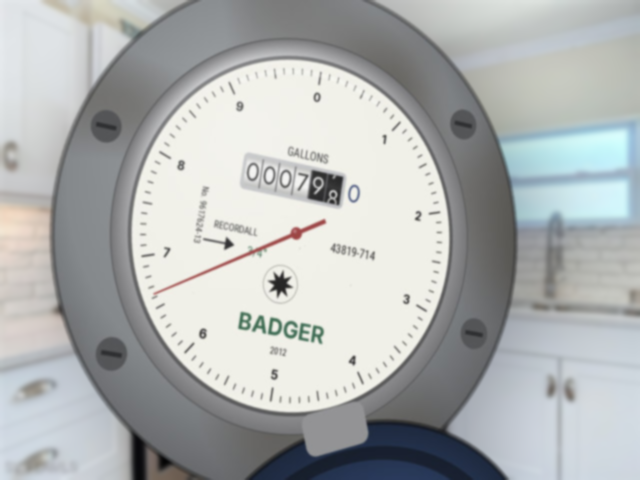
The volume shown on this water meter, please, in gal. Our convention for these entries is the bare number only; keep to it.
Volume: 7976.6
